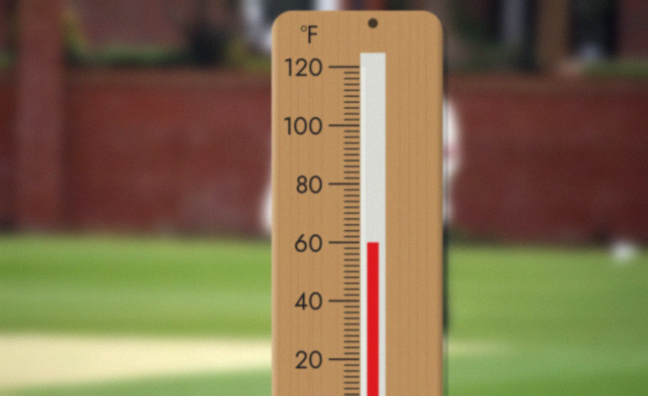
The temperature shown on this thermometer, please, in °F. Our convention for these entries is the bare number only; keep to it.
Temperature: 60
